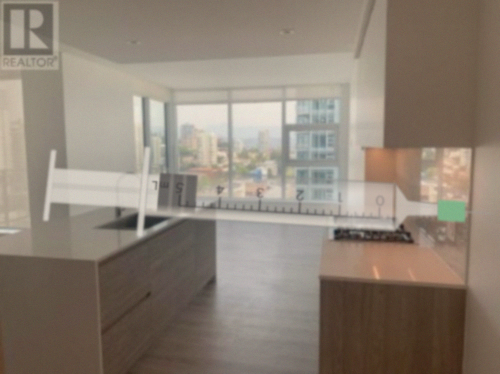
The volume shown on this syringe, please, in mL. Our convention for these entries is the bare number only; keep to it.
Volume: 4.6
